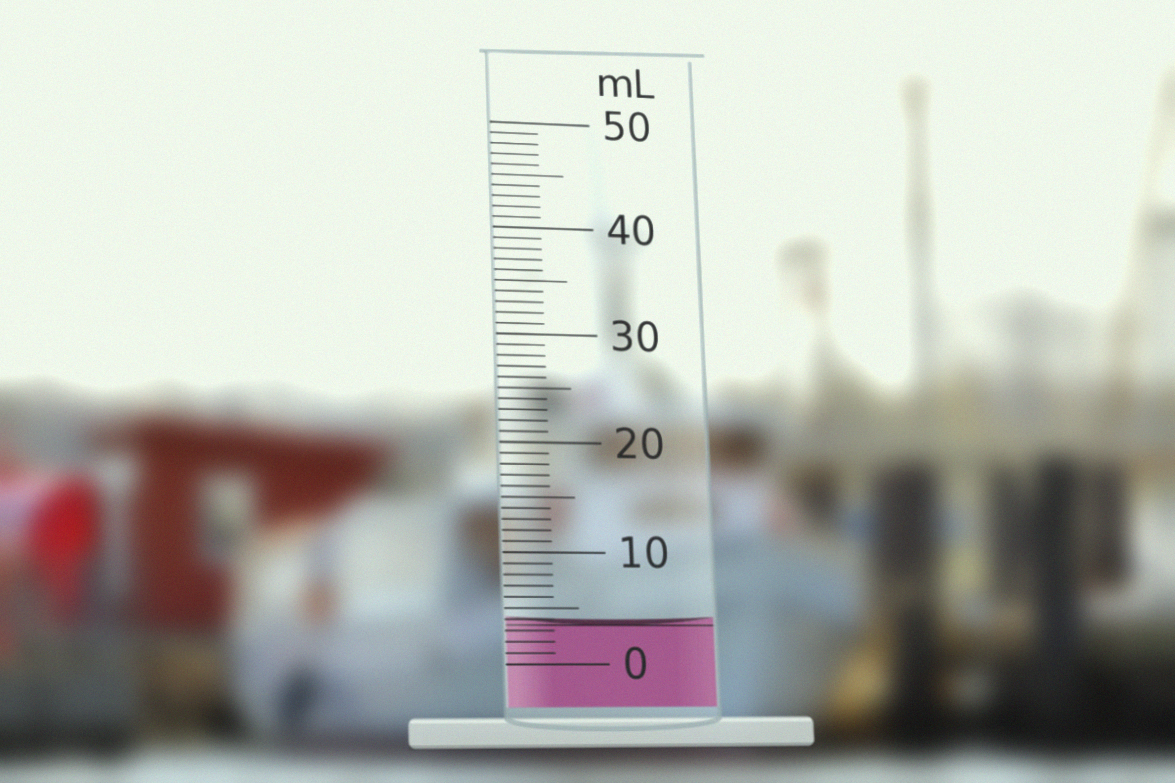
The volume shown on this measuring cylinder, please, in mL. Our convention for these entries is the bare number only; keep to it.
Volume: 3.5
